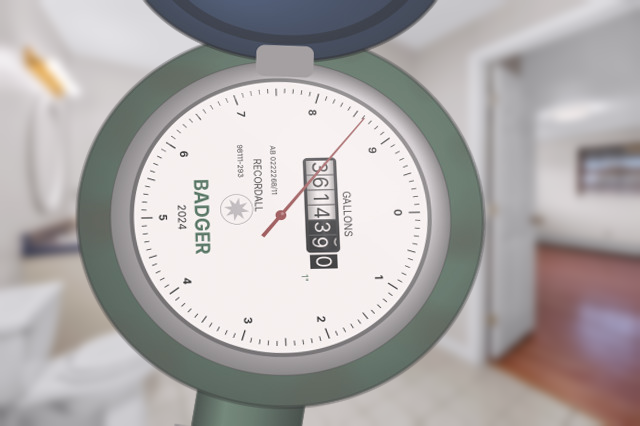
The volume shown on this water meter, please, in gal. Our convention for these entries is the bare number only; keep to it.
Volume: 3614388.6
